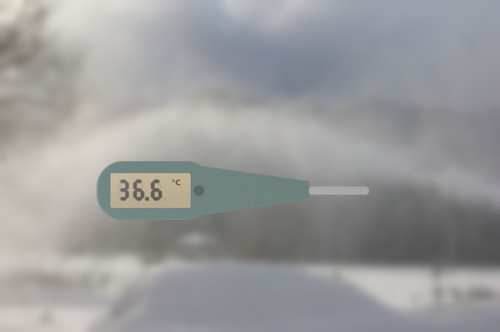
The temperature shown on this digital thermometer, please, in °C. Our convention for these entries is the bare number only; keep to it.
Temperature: 36.6
